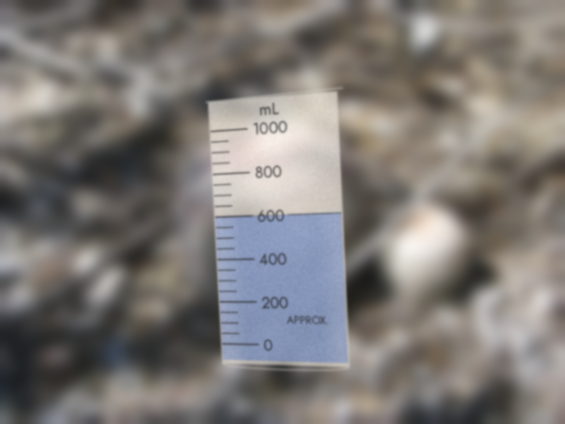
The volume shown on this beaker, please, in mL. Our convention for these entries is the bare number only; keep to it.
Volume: 600
